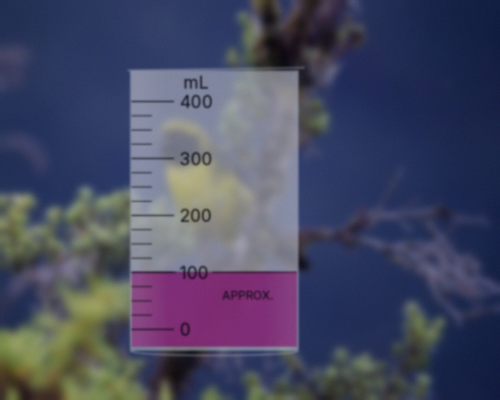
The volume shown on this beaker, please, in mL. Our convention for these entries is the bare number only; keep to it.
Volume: 100
